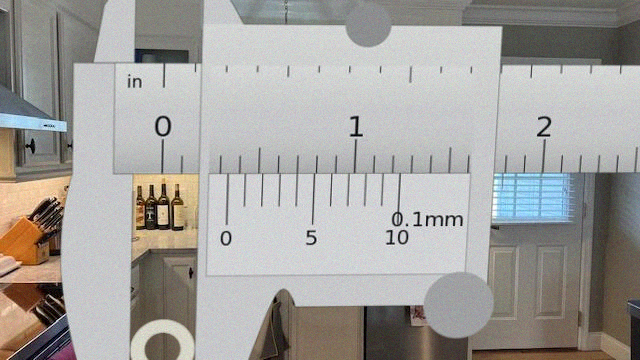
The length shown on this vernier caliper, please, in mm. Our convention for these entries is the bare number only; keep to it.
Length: 3.4
